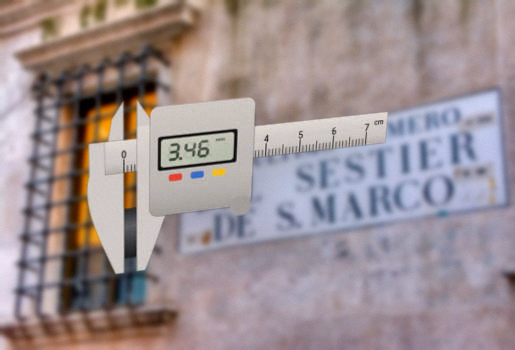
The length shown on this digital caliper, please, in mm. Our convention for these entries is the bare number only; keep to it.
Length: 3.46
